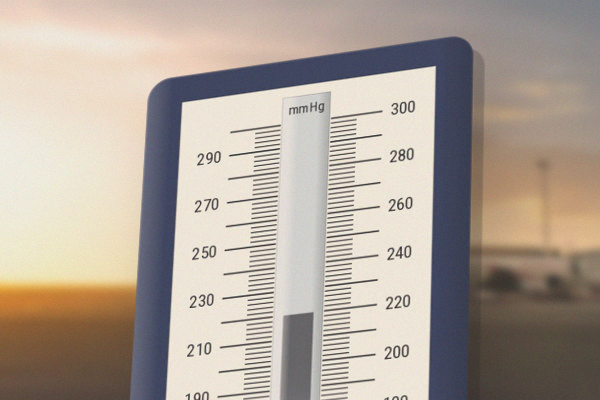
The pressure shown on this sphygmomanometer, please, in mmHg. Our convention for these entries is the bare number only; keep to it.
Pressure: 220
